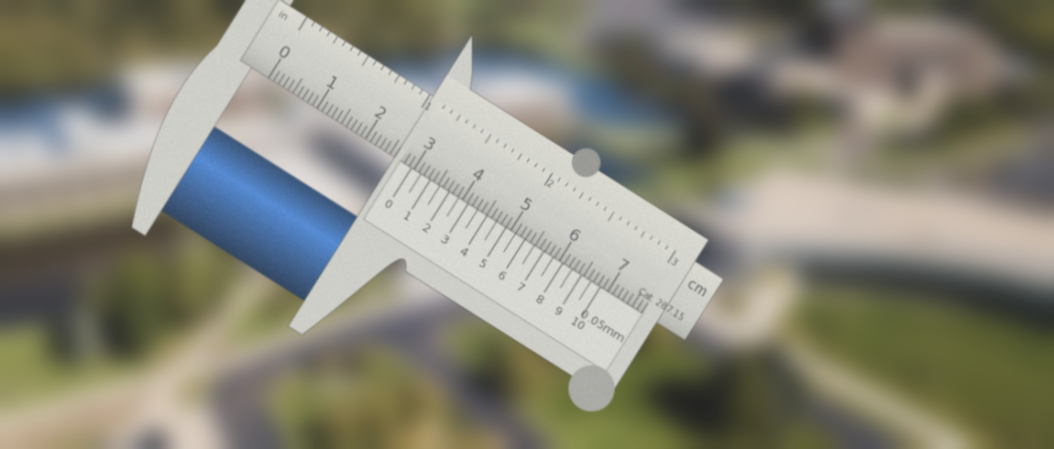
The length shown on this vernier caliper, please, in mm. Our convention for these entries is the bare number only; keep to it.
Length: 29.5
